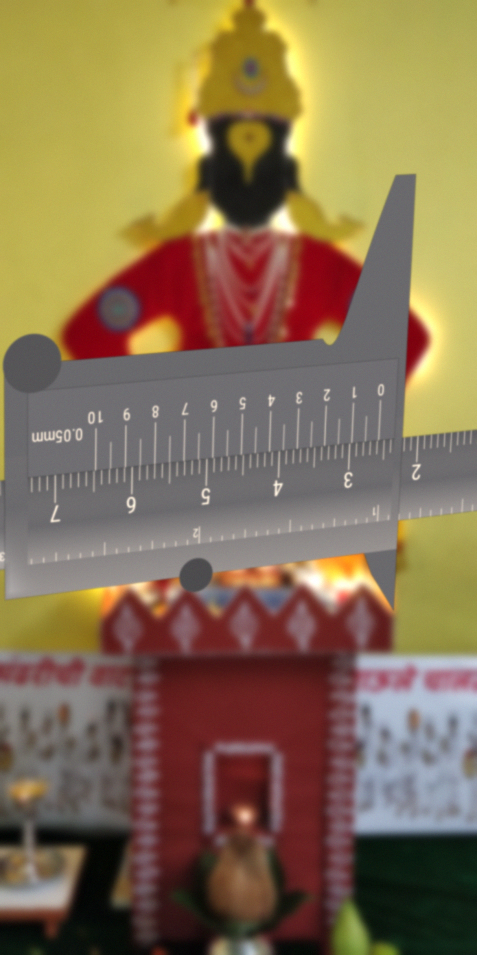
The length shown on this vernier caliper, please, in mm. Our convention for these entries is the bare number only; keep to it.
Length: 25.8
